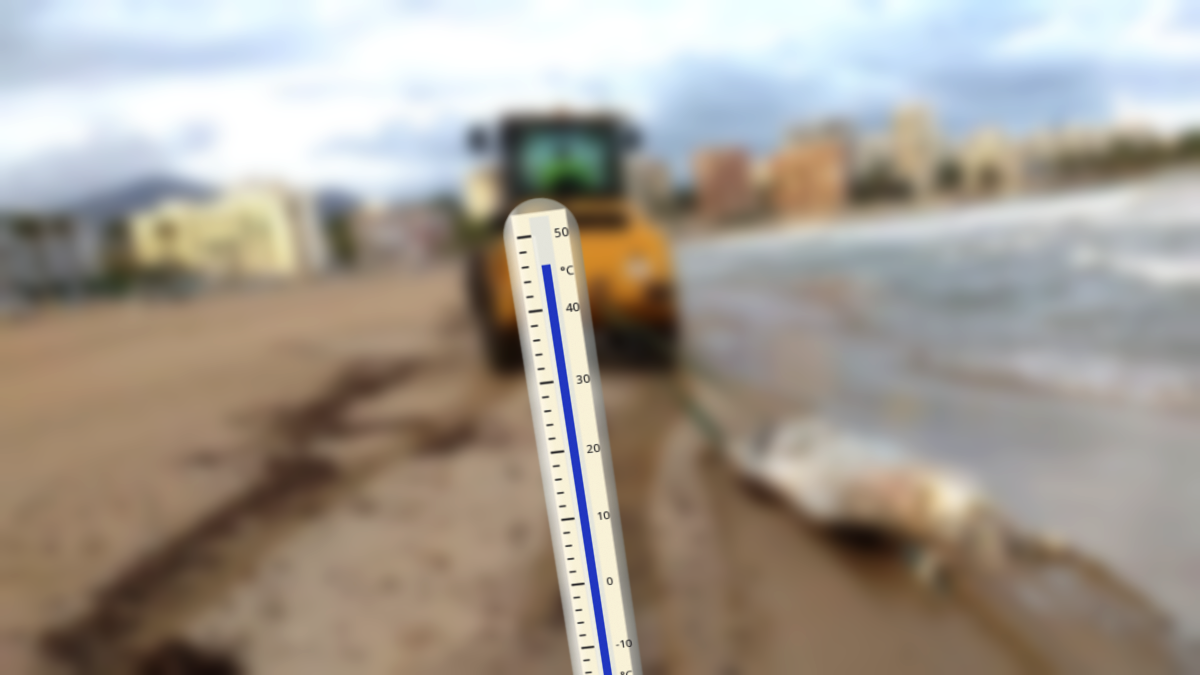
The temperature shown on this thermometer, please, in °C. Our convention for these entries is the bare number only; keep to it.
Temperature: 46
